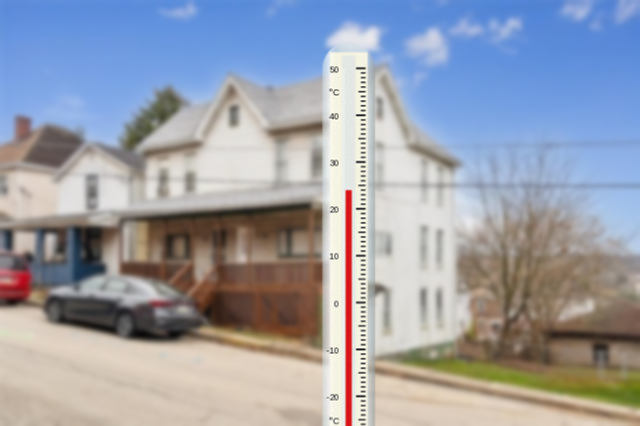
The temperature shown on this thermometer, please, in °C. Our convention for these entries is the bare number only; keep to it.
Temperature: 24
